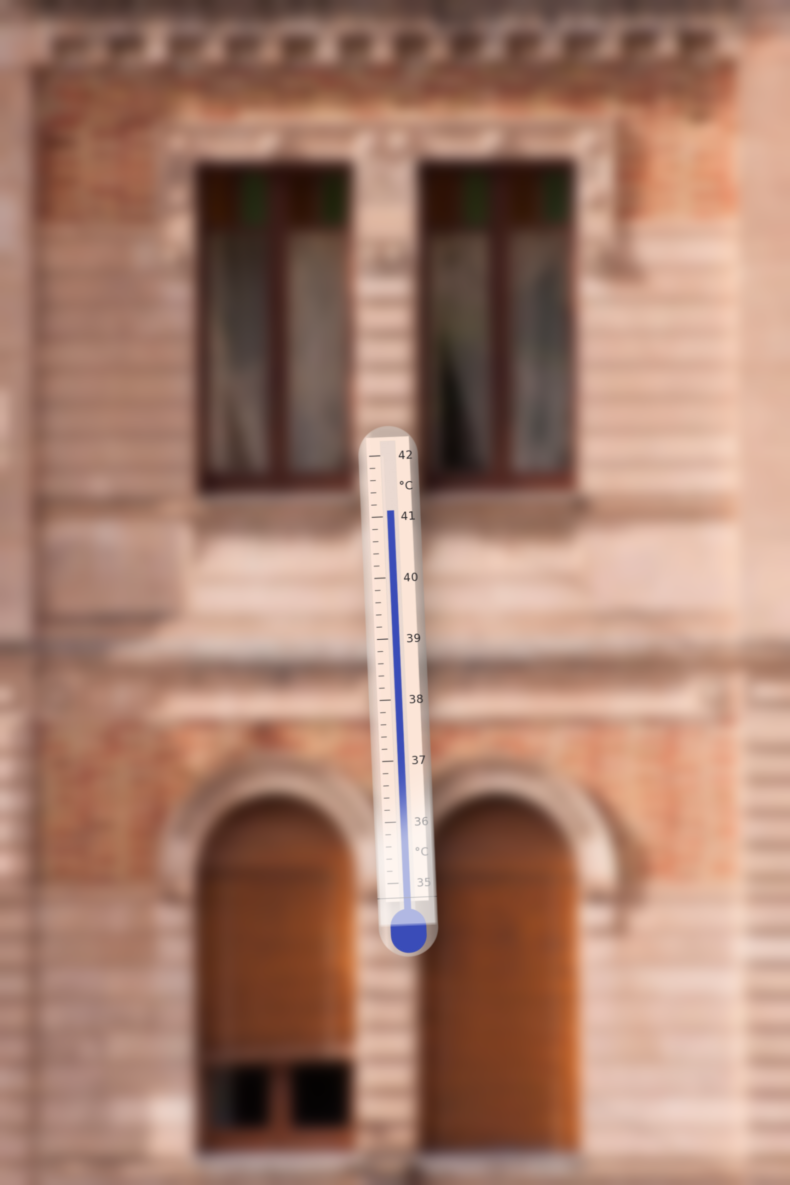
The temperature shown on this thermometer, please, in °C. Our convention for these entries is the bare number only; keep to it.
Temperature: 41.1
